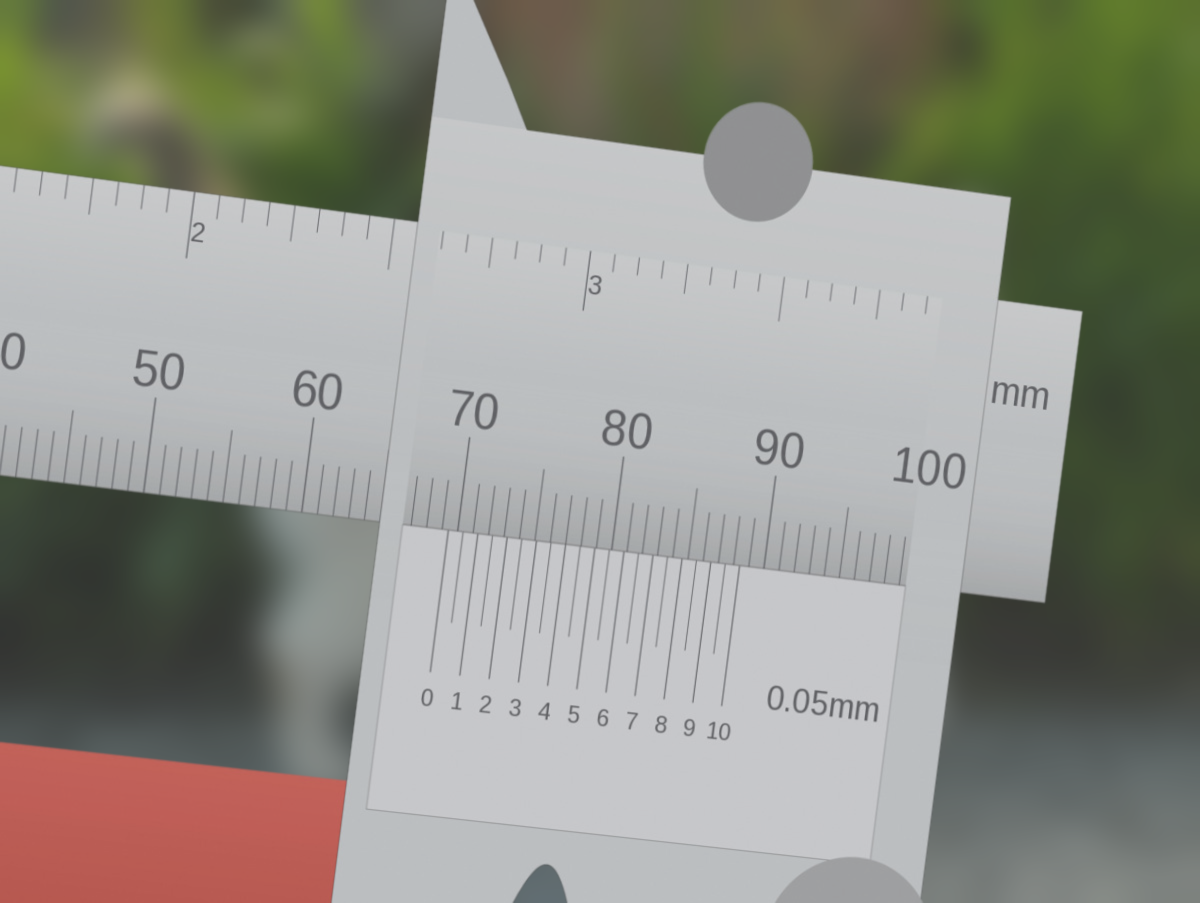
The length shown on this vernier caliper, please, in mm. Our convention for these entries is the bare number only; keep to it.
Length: 69.4
